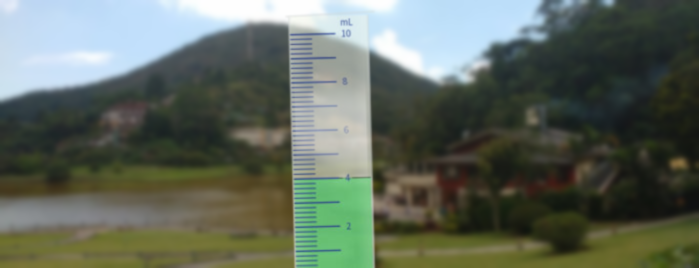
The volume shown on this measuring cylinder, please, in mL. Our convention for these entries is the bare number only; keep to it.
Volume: 4
